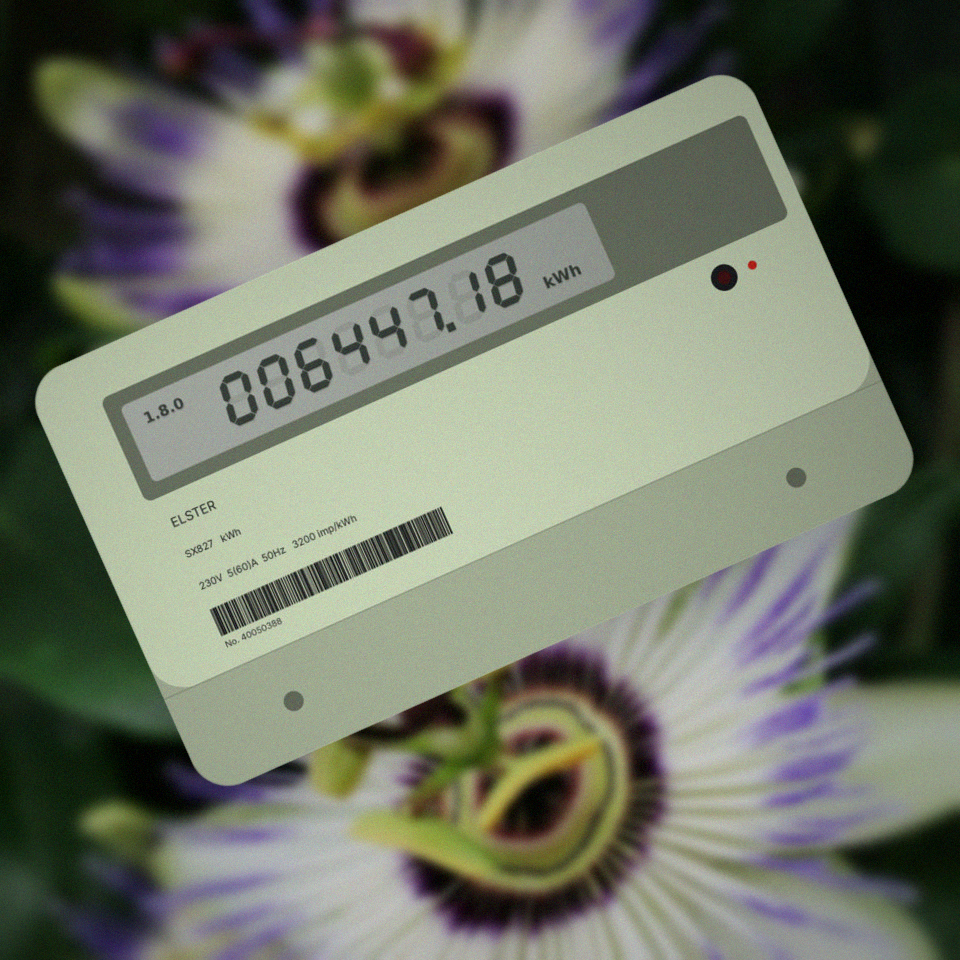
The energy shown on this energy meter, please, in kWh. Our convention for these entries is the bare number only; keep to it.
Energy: 6447.18
